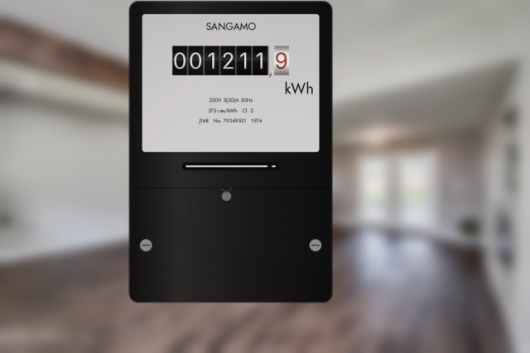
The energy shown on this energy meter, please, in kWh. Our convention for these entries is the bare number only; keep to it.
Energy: 1211.9
